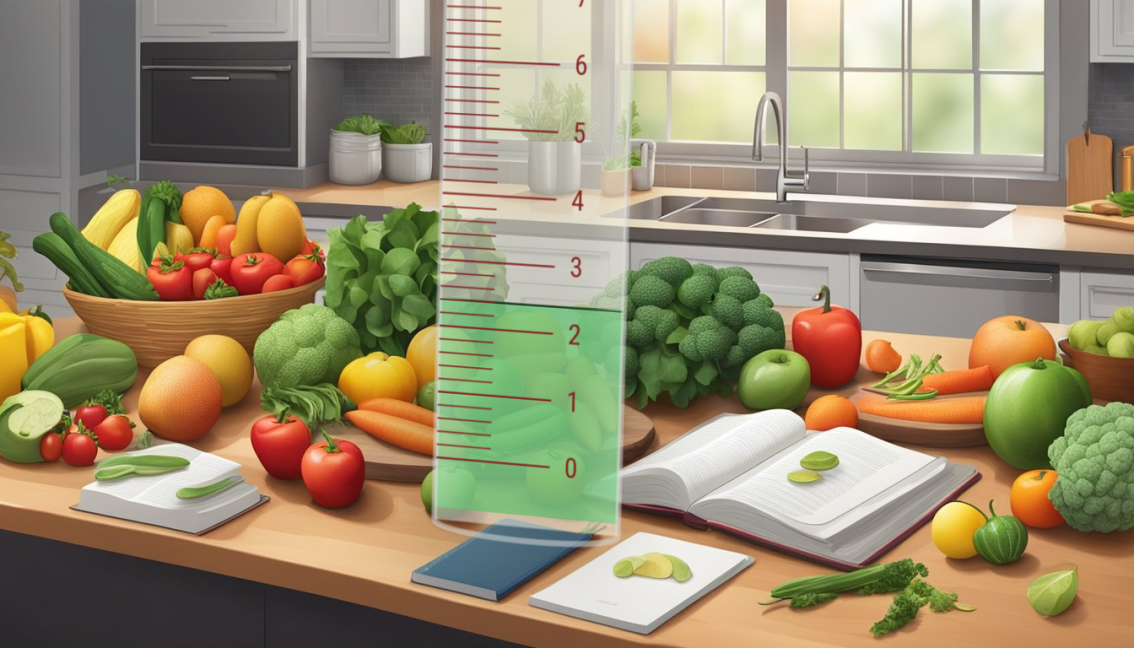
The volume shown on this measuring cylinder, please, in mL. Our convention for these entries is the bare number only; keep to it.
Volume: 2.4
